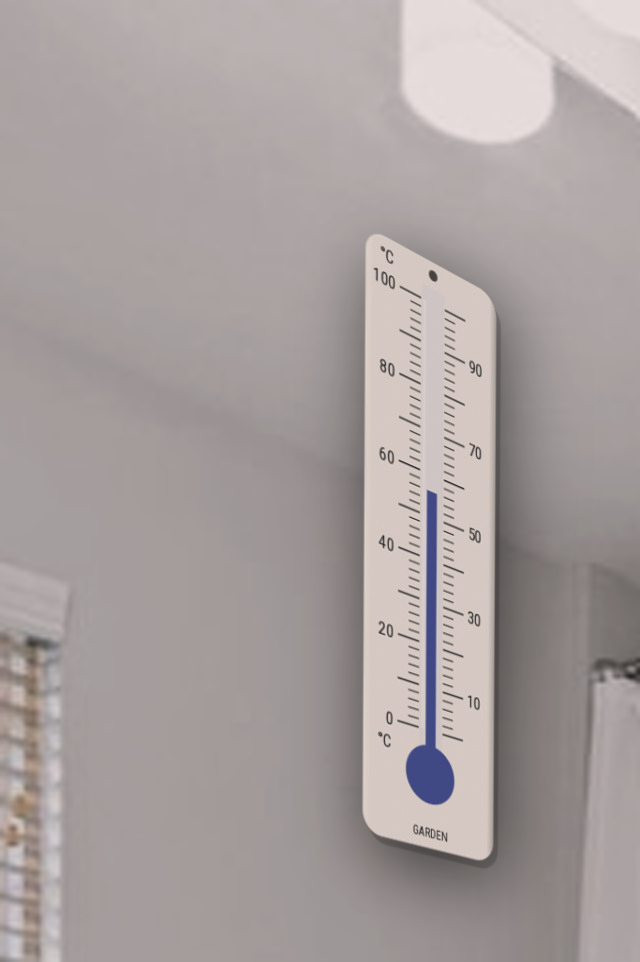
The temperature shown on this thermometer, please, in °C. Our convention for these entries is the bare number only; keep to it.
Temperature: 56
